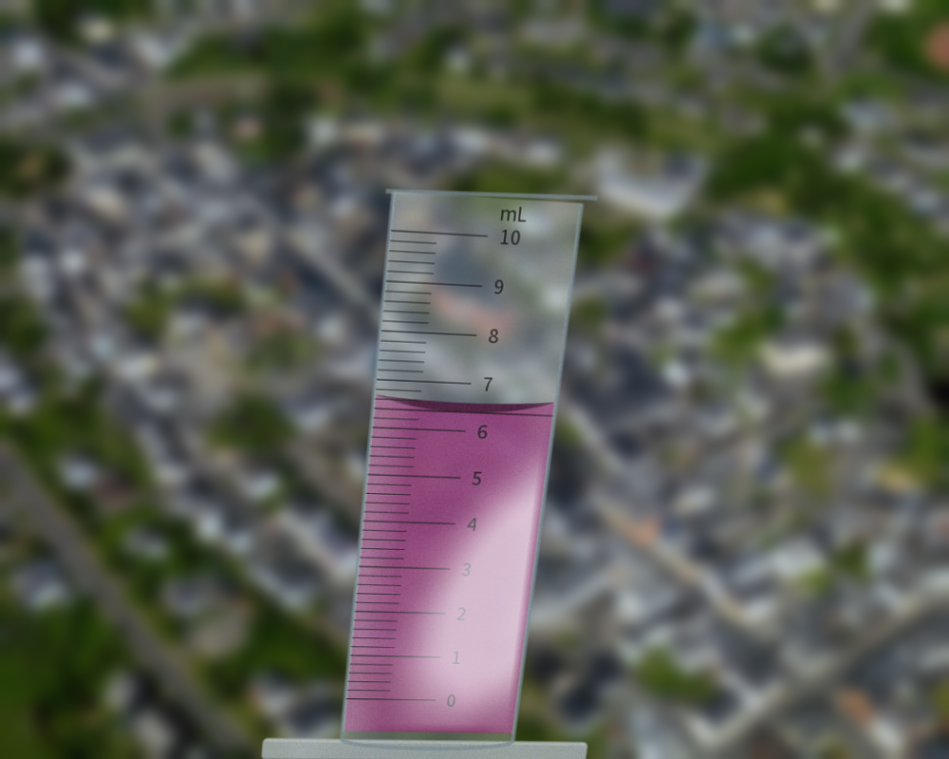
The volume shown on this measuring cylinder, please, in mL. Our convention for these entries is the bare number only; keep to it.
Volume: 6.4
